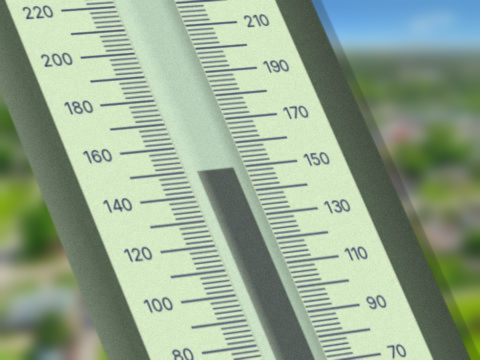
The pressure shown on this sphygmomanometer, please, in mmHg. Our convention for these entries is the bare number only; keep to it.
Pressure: 150
